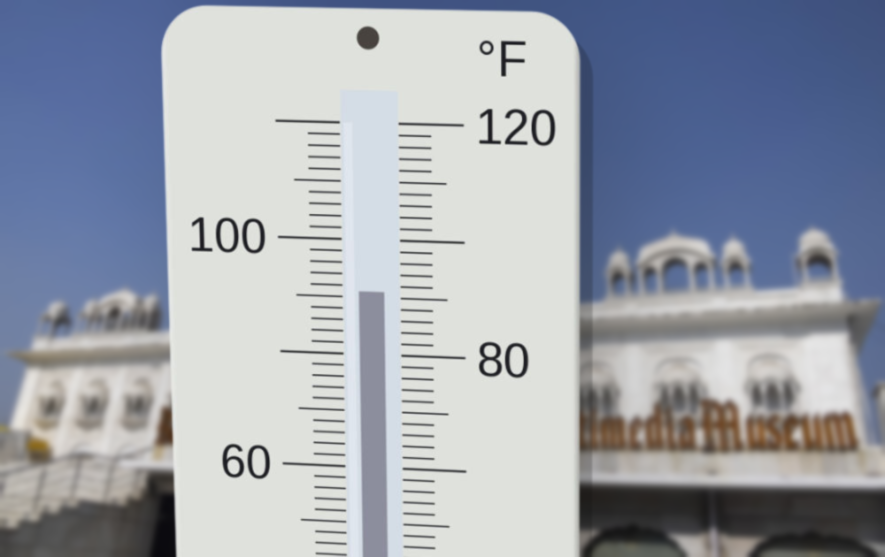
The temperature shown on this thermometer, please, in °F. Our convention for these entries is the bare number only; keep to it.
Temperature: 91
